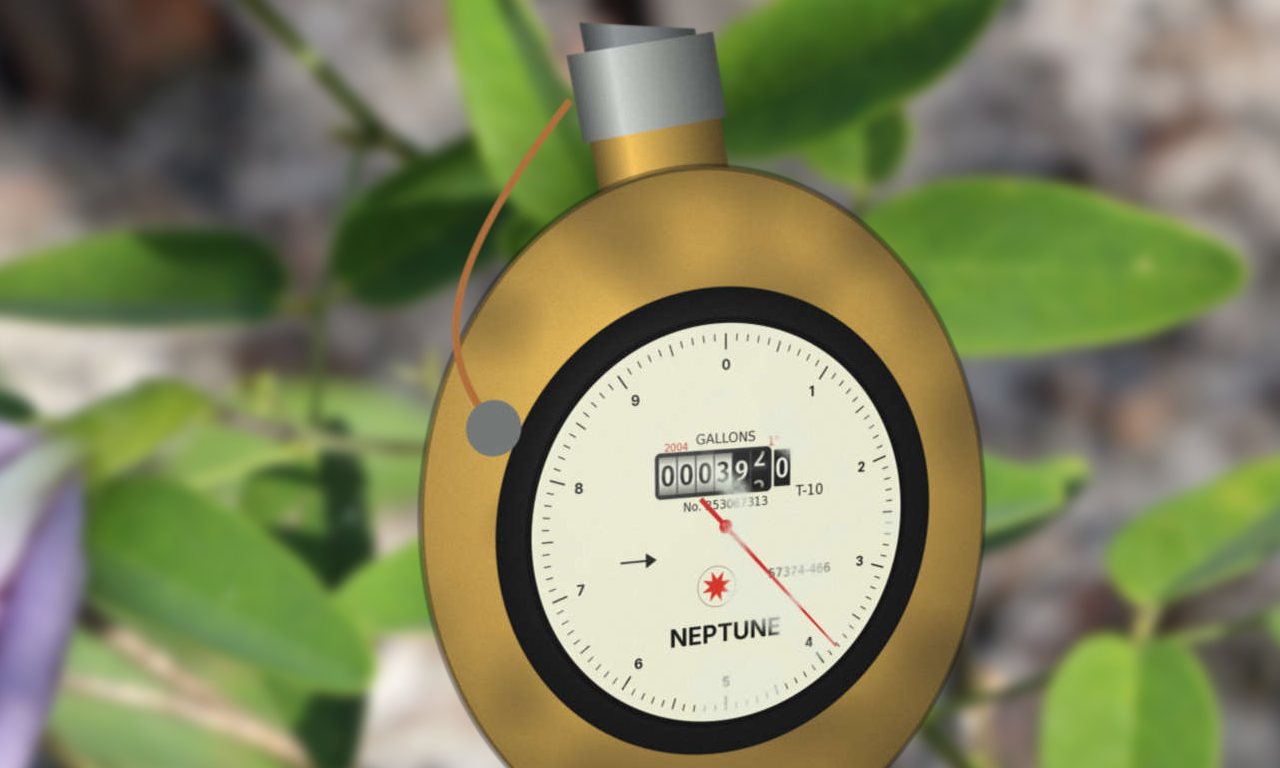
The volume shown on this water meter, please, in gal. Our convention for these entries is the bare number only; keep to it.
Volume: 3923.8
